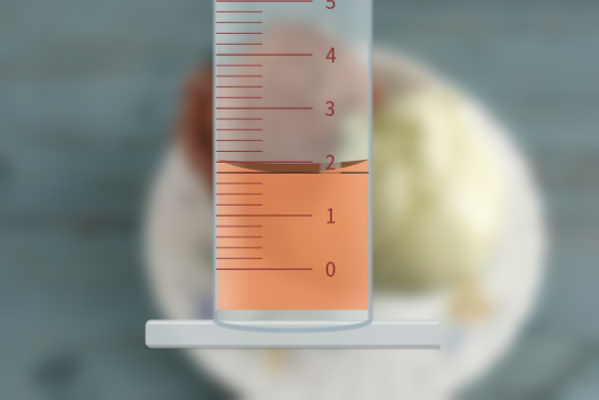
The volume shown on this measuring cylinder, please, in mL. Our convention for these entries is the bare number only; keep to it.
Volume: 1.8
